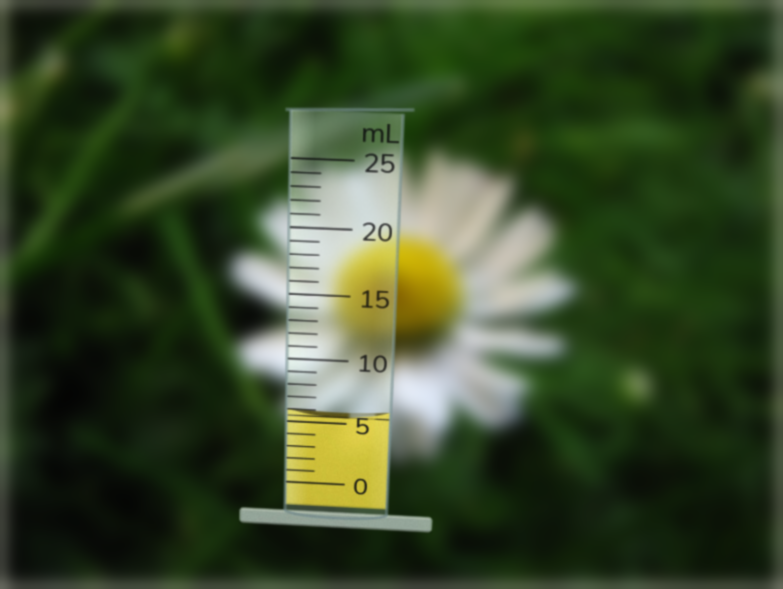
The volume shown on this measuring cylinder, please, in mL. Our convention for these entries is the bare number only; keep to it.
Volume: 5.5
